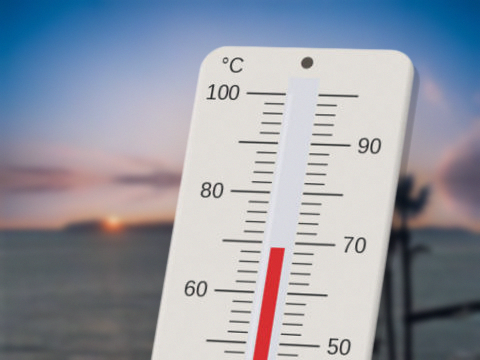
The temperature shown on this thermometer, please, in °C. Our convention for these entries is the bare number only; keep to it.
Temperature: 69
